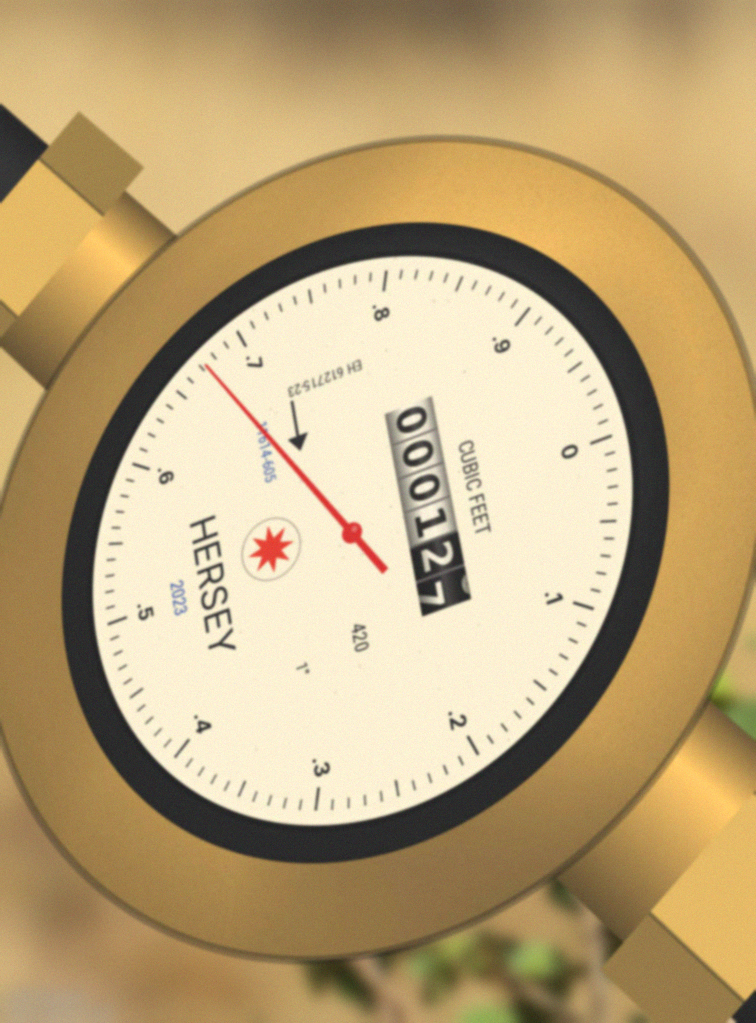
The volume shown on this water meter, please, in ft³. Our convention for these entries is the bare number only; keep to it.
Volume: 126.67
